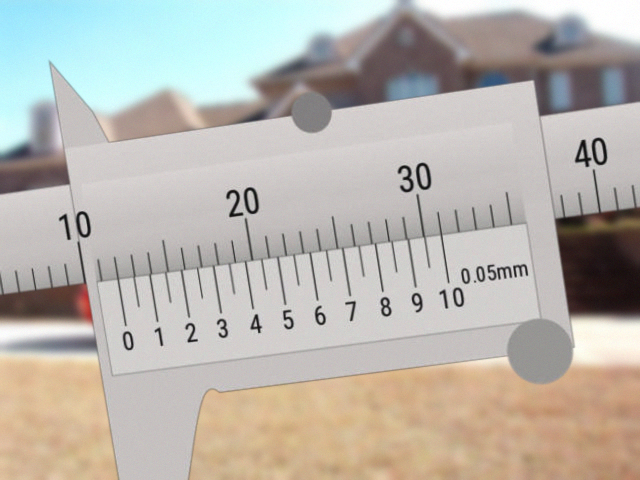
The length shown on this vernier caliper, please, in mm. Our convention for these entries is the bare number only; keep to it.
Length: 12.0
